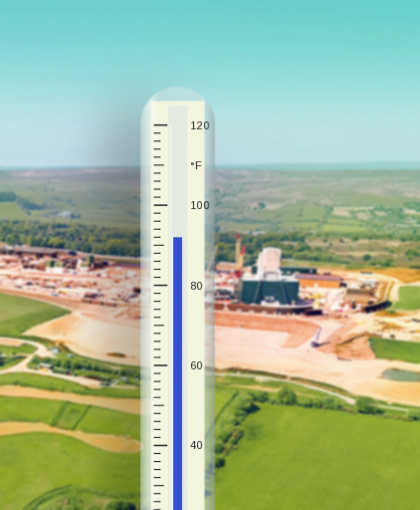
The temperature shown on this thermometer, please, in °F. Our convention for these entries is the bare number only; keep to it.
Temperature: 92
